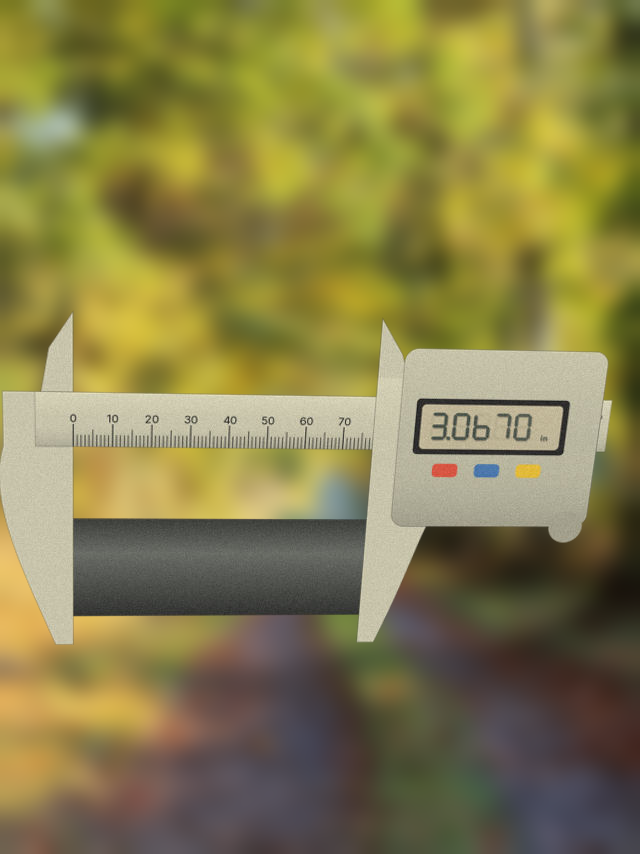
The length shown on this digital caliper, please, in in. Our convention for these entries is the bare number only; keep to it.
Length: 3.0670
